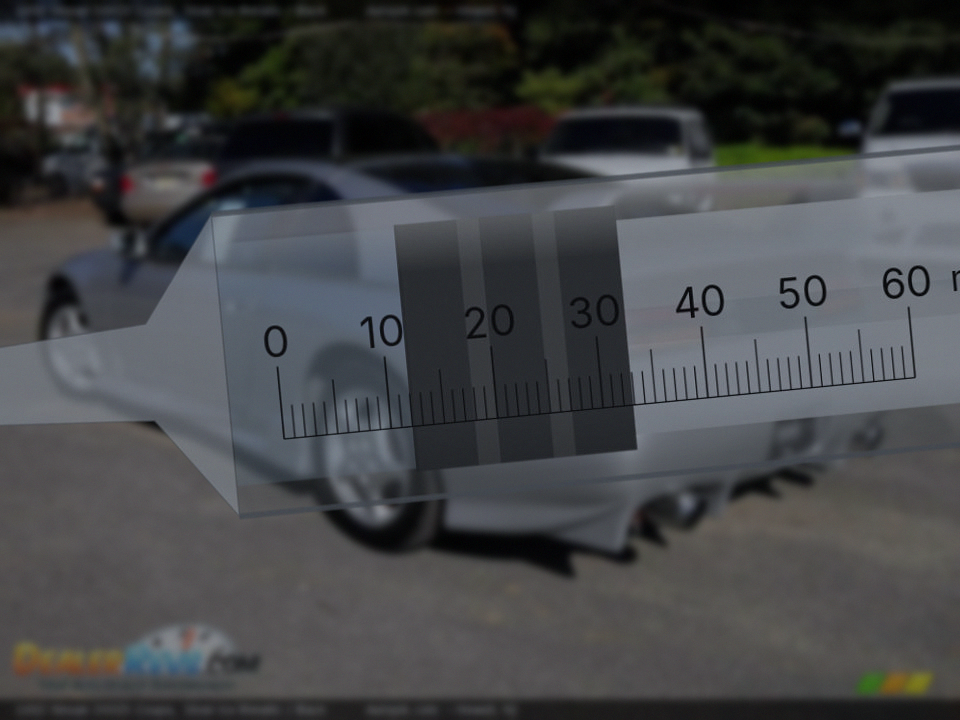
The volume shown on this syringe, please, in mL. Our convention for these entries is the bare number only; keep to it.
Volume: 12
